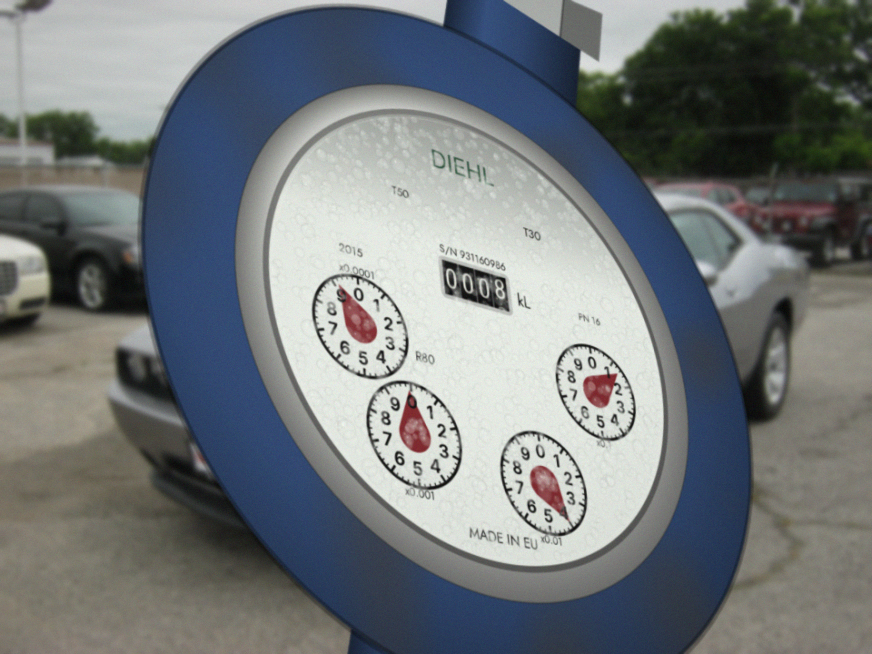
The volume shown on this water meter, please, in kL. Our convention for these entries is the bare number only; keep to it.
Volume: 8.1399
